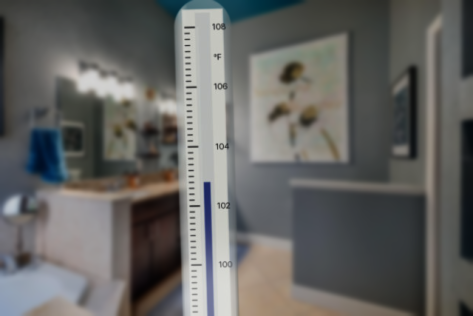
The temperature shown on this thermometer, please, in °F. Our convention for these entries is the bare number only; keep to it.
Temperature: 102.8
